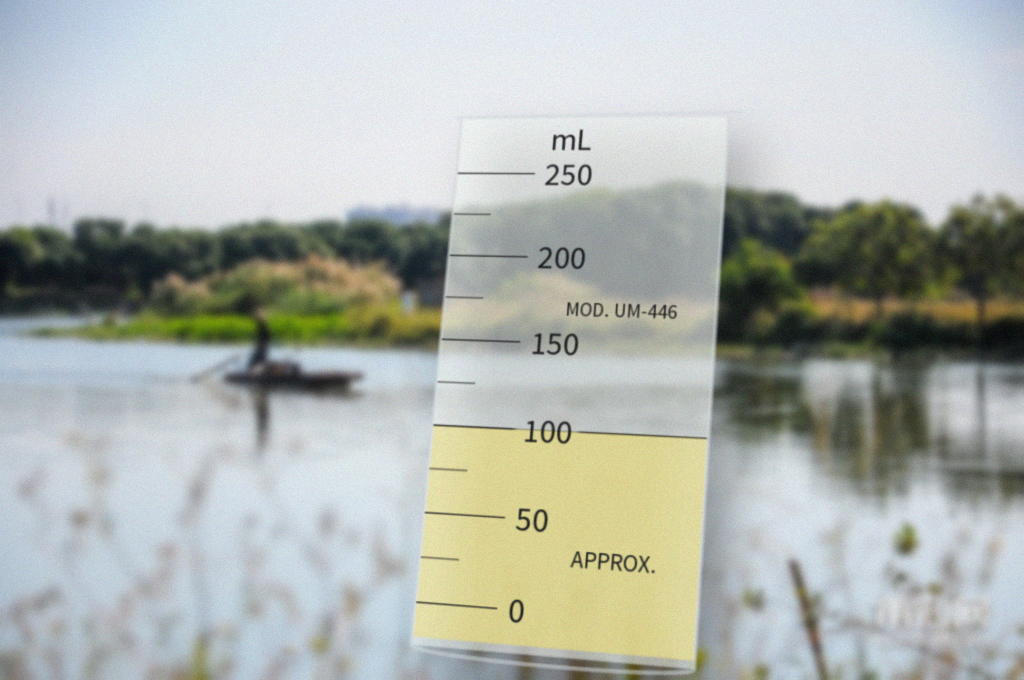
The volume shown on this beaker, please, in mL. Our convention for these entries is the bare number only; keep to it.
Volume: 100
